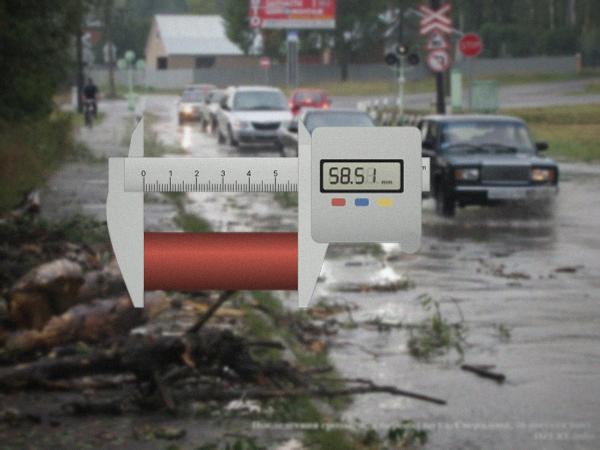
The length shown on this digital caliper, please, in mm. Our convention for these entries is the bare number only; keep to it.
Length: 58.51
